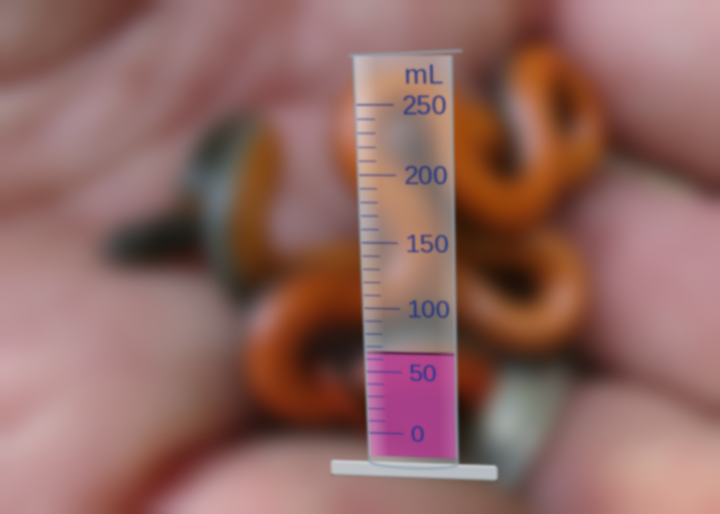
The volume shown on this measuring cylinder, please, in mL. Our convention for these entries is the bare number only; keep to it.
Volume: 65
